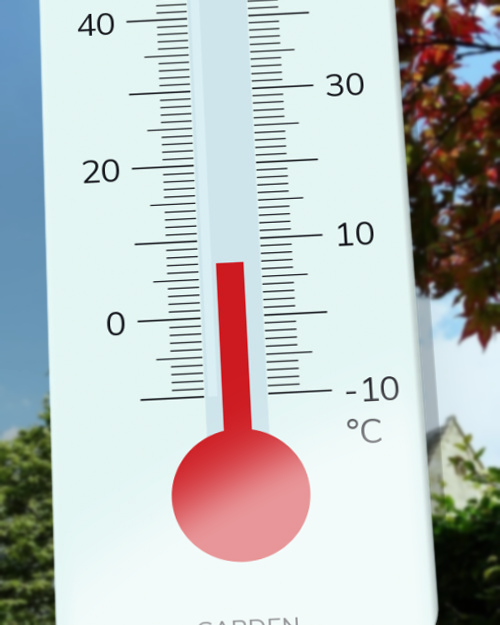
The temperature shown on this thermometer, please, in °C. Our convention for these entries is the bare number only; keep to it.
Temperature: 7
